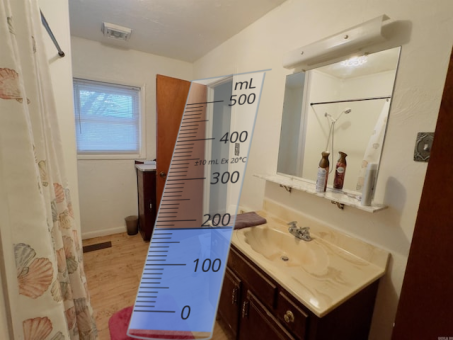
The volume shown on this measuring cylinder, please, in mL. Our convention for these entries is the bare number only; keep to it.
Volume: 180
